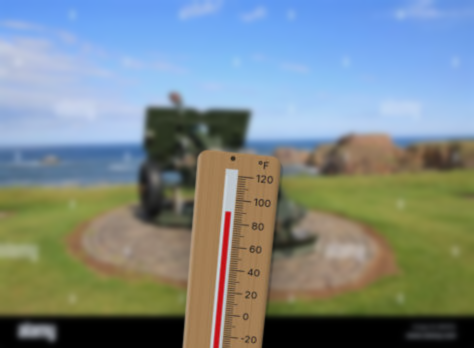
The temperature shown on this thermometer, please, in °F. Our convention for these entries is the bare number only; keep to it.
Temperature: 90
